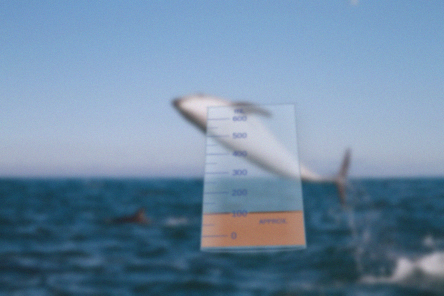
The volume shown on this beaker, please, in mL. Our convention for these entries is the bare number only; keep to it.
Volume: 100
